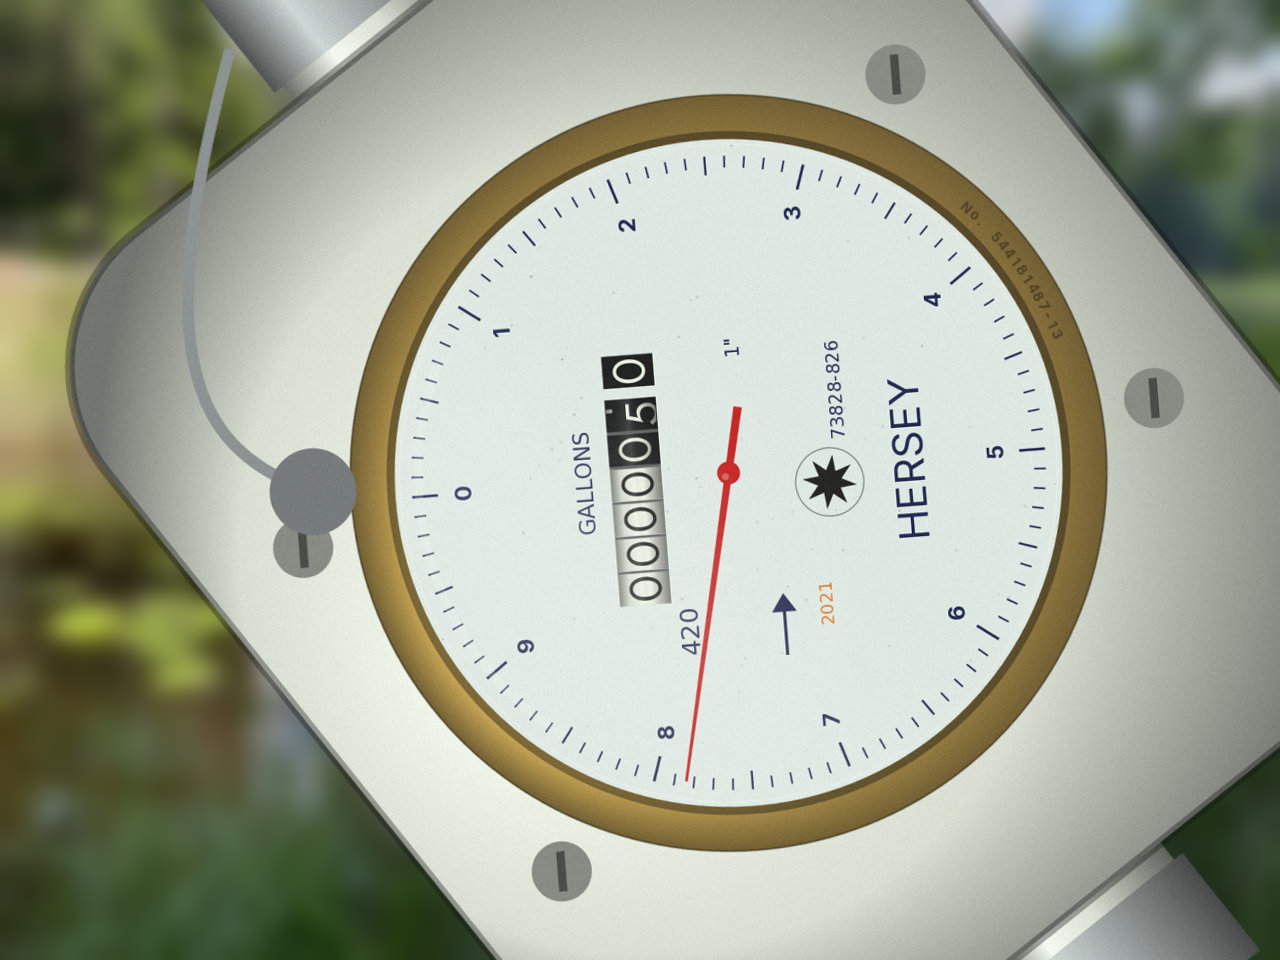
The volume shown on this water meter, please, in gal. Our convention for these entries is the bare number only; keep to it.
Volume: 47.8
